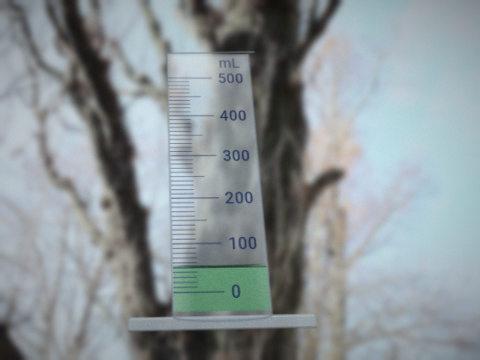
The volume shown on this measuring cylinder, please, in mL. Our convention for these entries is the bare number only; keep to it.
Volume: 50
